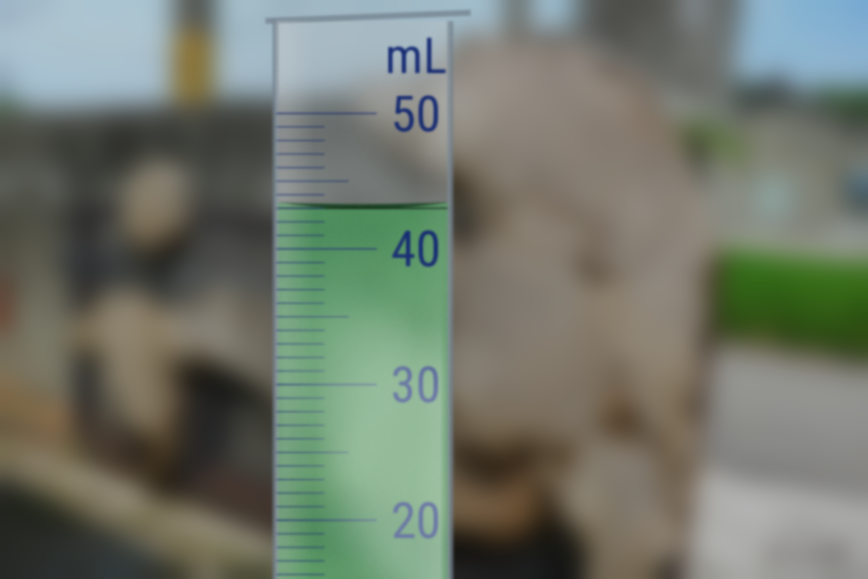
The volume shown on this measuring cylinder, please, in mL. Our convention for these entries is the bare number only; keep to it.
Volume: 43
